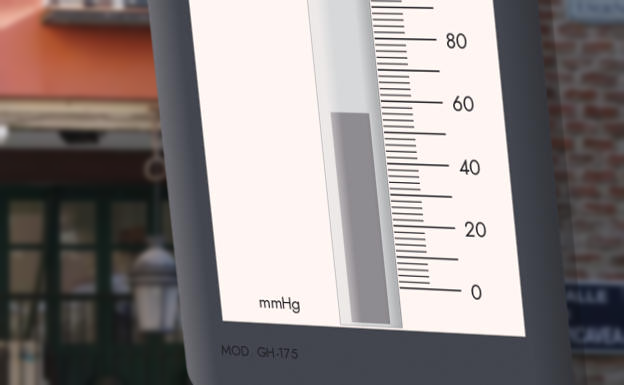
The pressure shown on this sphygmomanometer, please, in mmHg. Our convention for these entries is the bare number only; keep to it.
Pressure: 56
